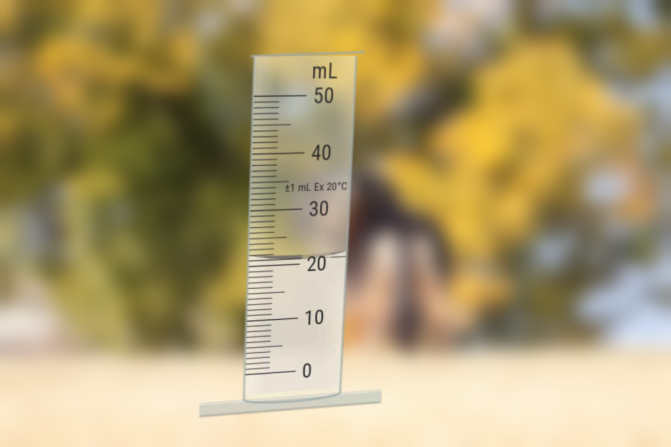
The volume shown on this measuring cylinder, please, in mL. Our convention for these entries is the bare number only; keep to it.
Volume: 21
